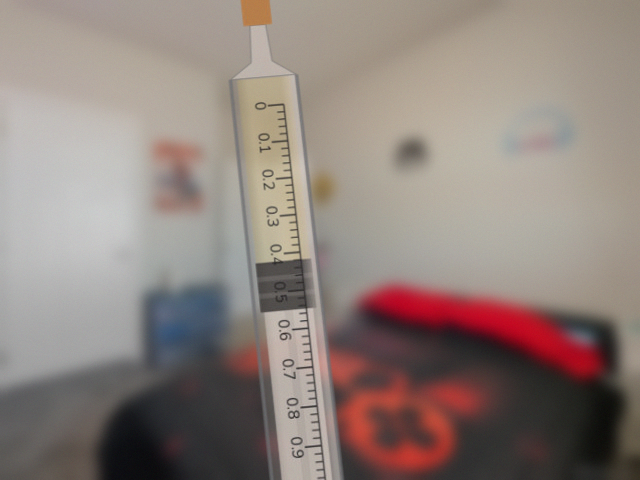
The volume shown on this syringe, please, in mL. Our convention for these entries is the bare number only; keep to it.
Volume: 0.42
